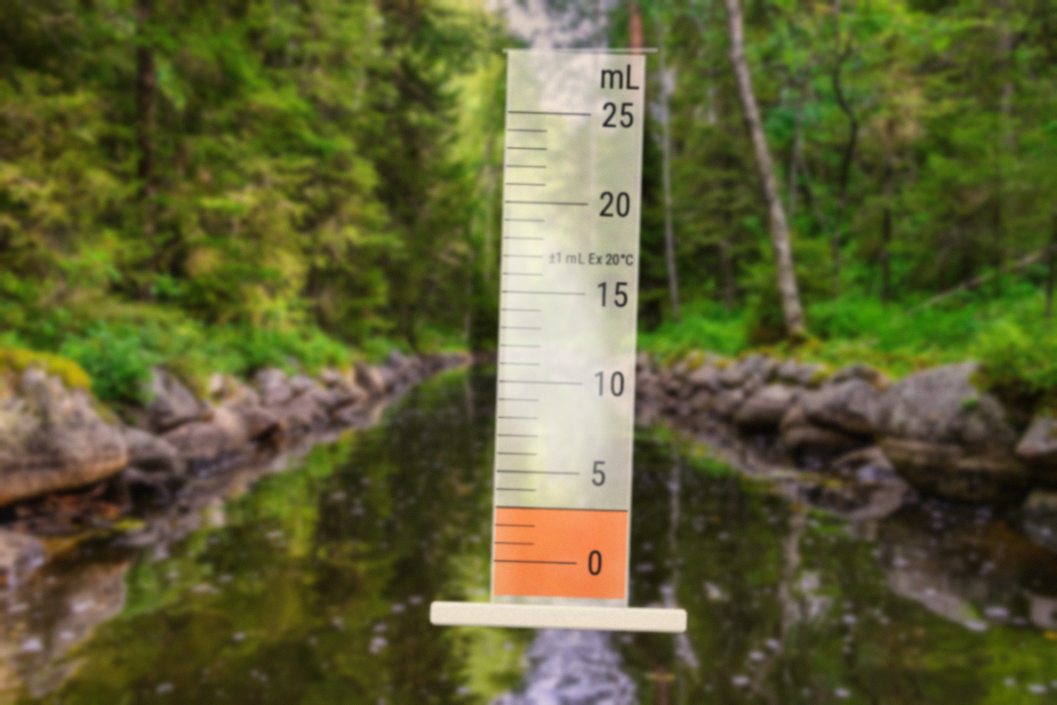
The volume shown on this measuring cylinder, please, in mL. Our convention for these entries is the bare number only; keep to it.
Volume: 3
